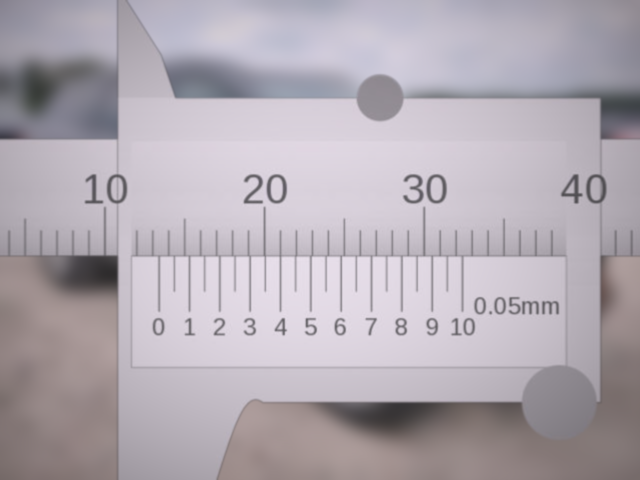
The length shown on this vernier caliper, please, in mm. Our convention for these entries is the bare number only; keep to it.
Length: 13.4
